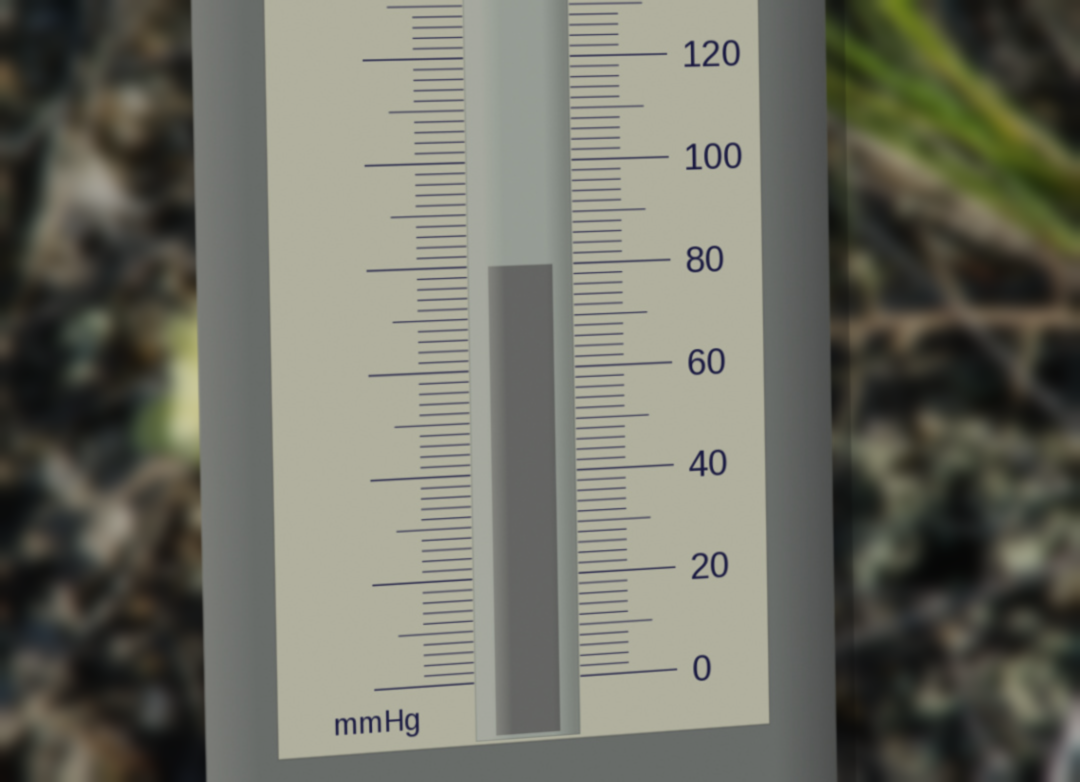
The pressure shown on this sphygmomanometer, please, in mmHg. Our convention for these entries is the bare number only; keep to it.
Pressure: 80
